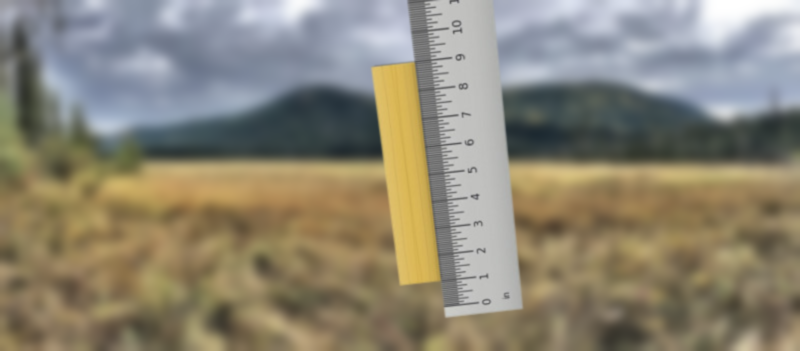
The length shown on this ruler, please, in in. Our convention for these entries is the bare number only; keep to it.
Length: 8
